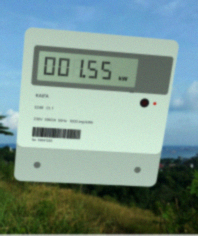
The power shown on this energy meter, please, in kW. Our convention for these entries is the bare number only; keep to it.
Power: 1.55
